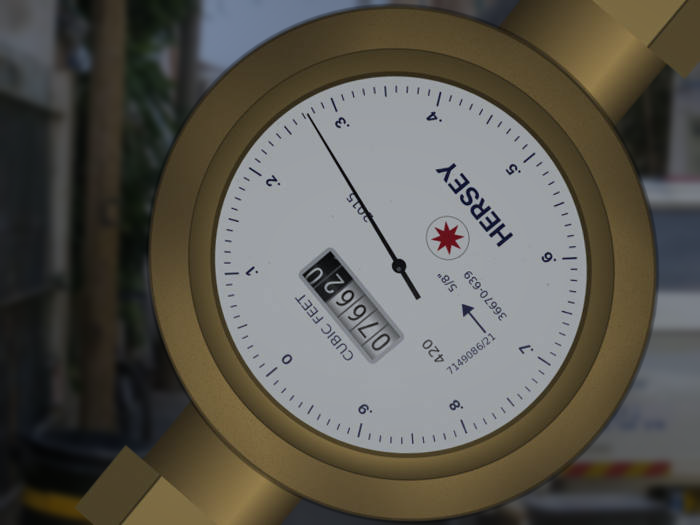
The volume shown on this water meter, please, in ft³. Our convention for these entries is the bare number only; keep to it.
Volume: 76620.27
